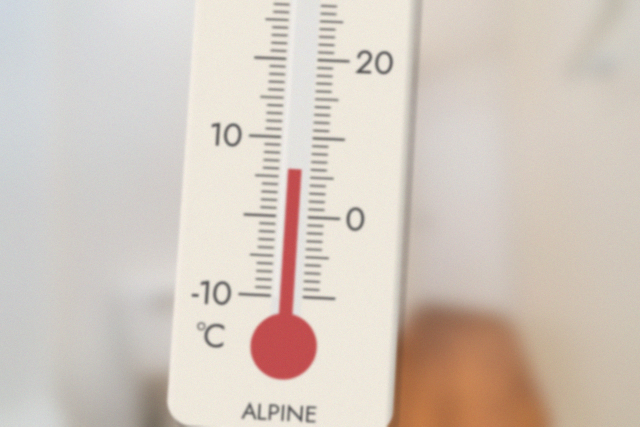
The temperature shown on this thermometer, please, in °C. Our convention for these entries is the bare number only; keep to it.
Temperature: 6
